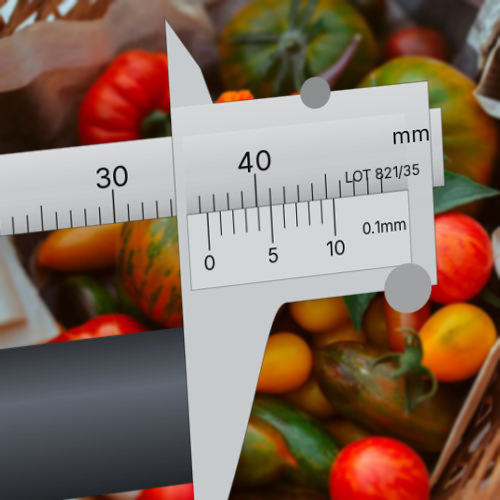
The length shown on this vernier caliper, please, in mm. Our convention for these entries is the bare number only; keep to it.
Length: 36.5
